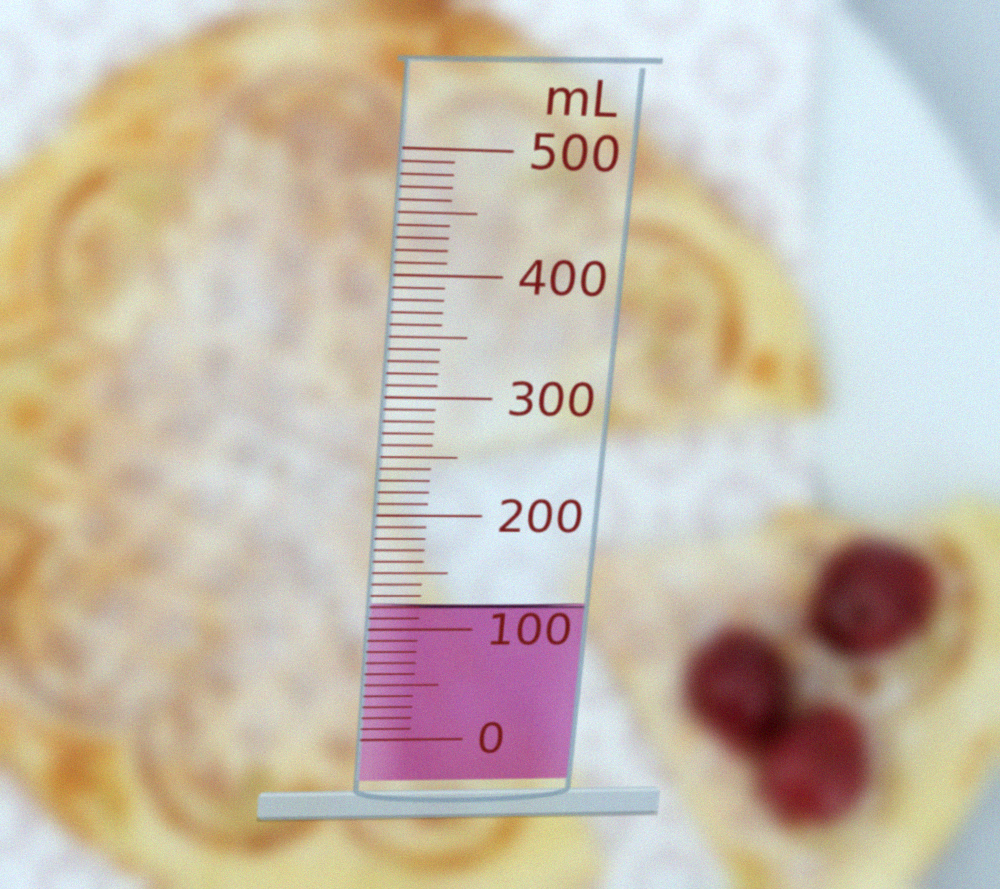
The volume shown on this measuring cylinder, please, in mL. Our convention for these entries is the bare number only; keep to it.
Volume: 120
